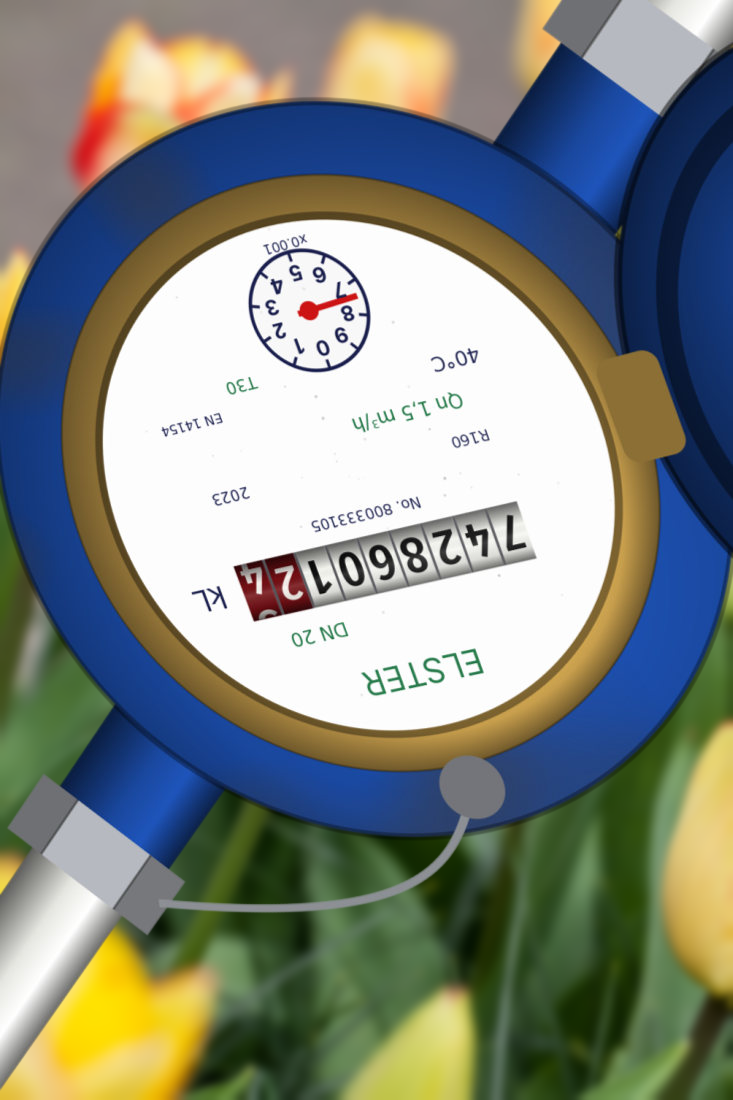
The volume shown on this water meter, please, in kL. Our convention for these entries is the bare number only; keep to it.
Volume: 7428601.237
